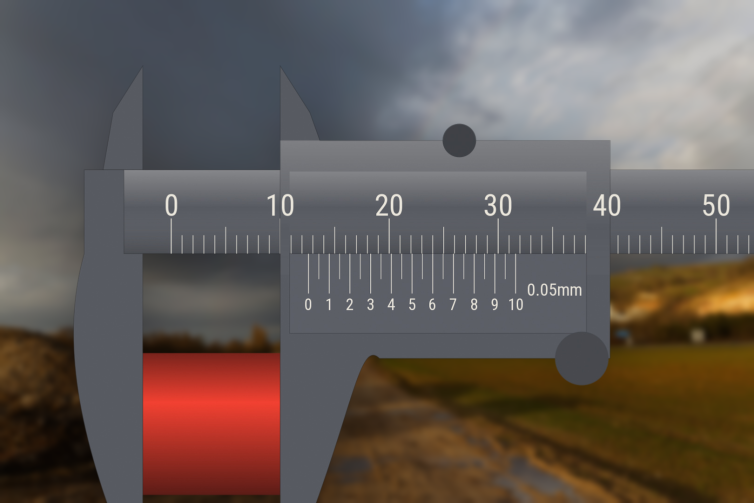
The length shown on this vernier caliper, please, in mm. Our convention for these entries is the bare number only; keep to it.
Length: 12.6
